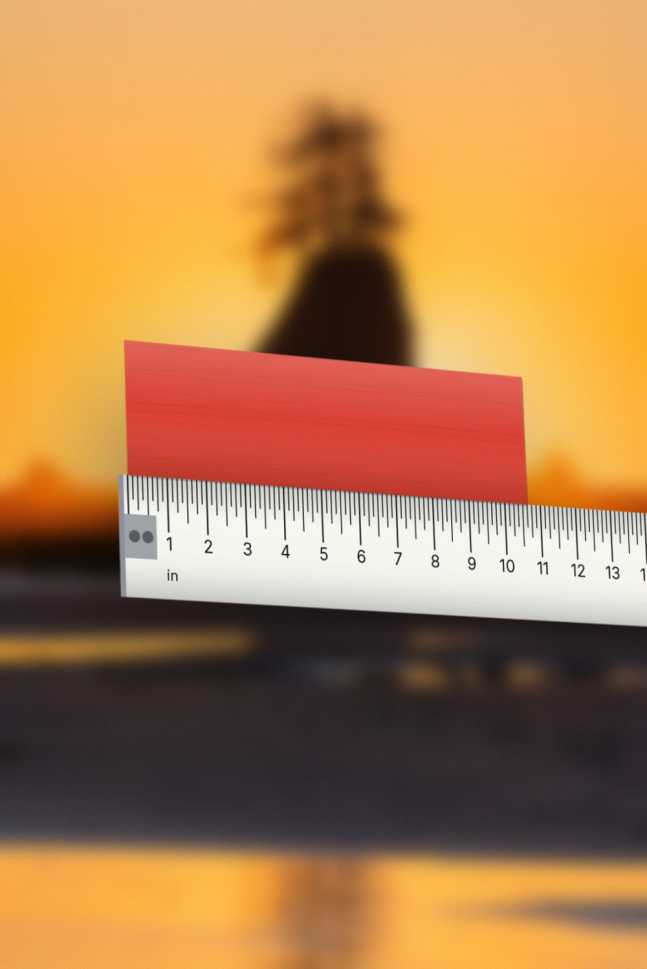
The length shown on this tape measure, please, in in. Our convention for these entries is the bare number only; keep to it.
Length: 10.625
